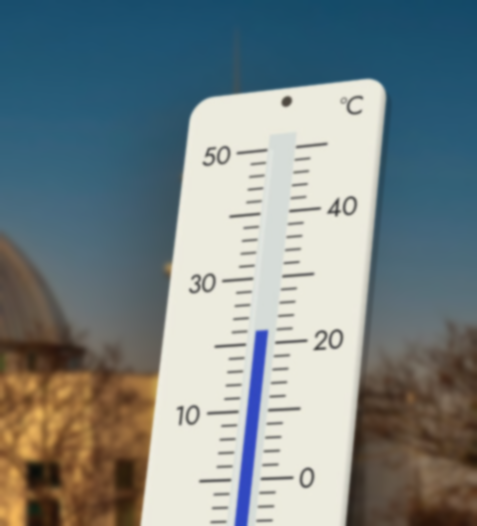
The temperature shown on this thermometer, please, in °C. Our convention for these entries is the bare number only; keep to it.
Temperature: 22
